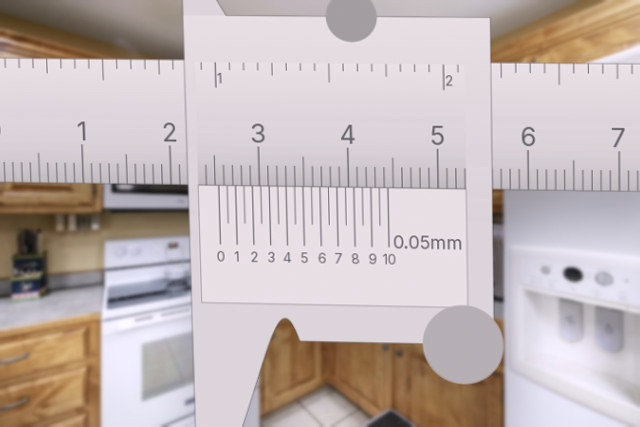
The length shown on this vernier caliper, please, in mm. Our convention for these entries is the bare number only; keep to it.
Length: 25.4
